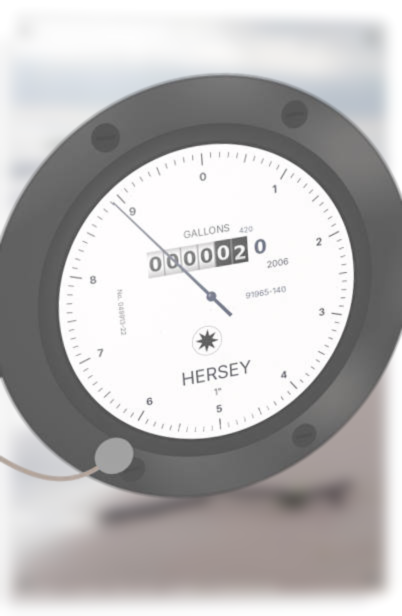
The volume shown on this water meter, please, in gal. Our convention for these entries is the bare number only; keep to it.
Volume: 18.9
